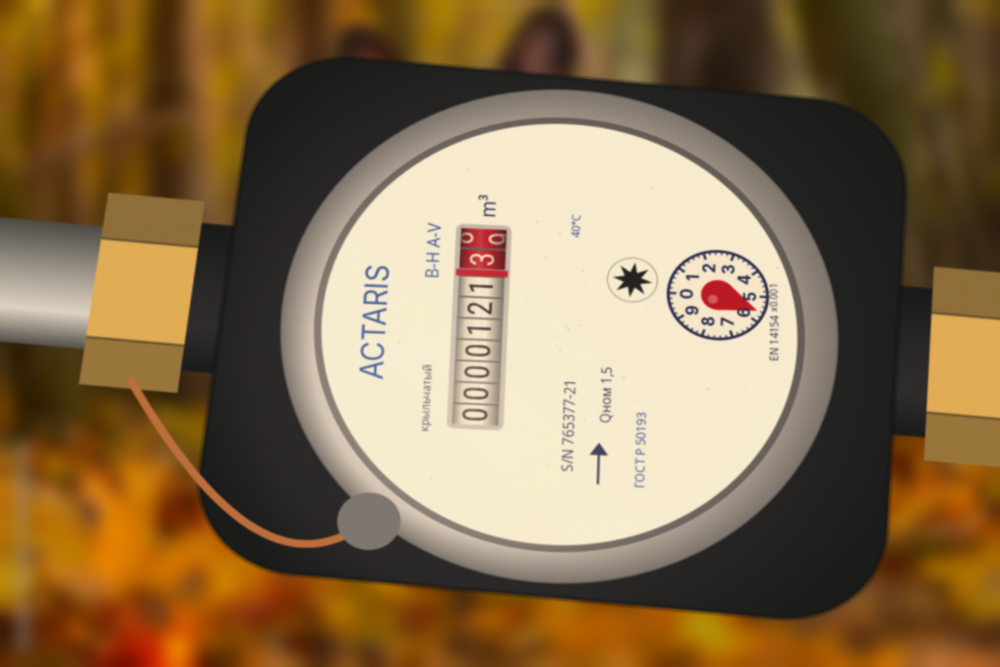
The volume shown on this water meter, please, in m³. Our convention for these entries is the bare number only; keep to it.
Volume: 121.385
